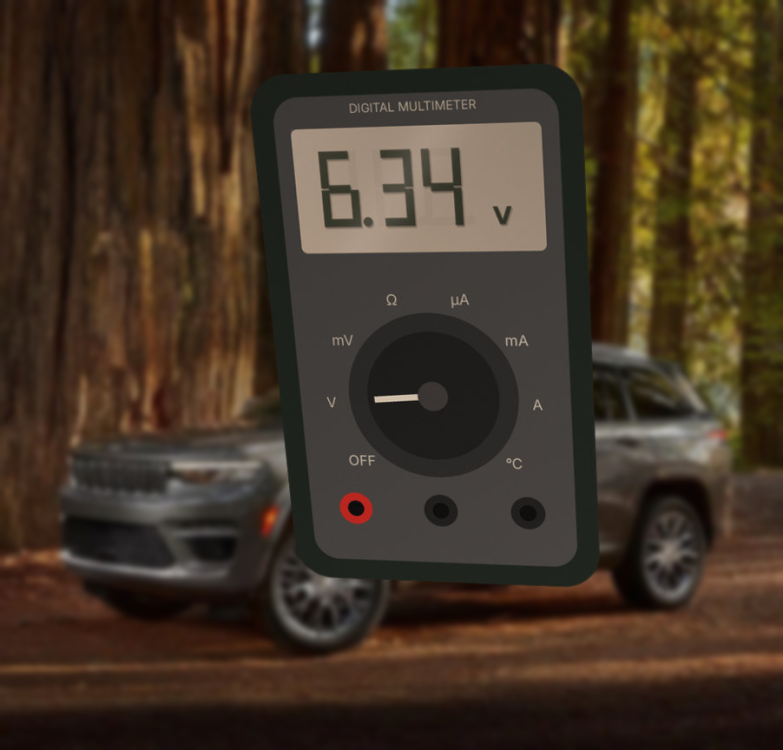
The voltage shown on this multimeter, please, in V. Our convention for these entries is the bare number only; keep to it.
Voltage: 6.34
